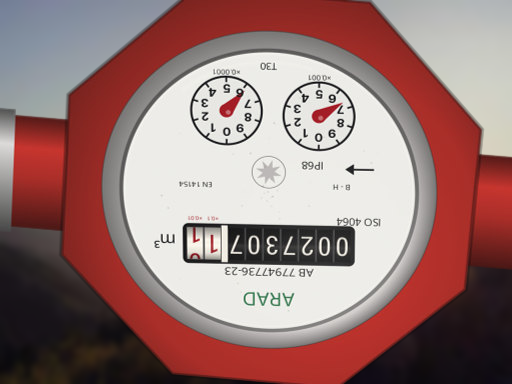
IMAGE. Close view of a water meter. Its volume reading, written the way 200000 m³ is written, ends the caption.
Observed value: 27307.1066 m³
